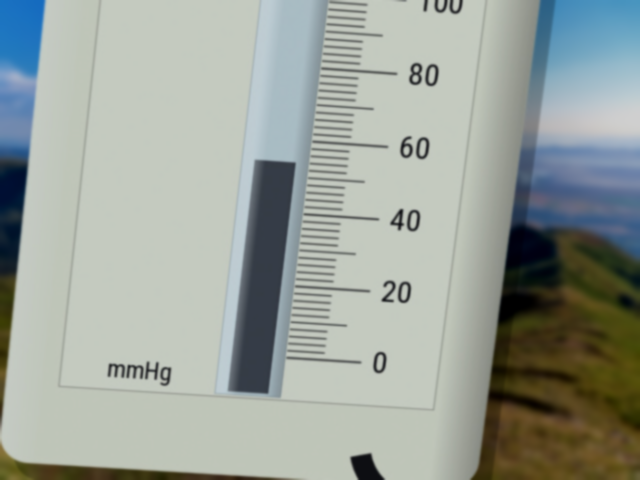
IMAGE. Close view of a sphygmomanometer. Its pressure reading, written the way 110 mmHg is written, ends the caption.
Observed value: 54 mmHg
